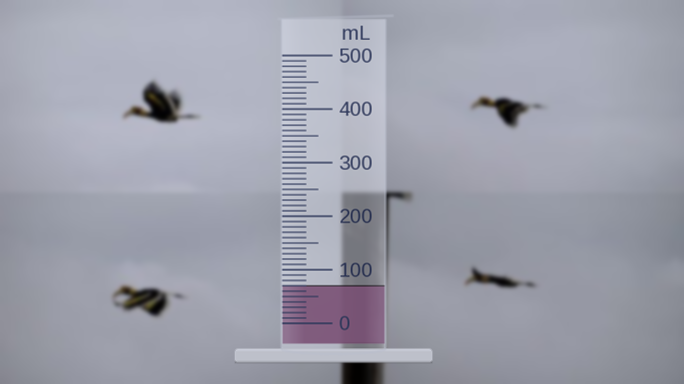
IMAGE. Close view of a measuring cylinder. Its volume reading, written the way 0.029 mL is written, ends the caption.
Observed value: 70 mL
